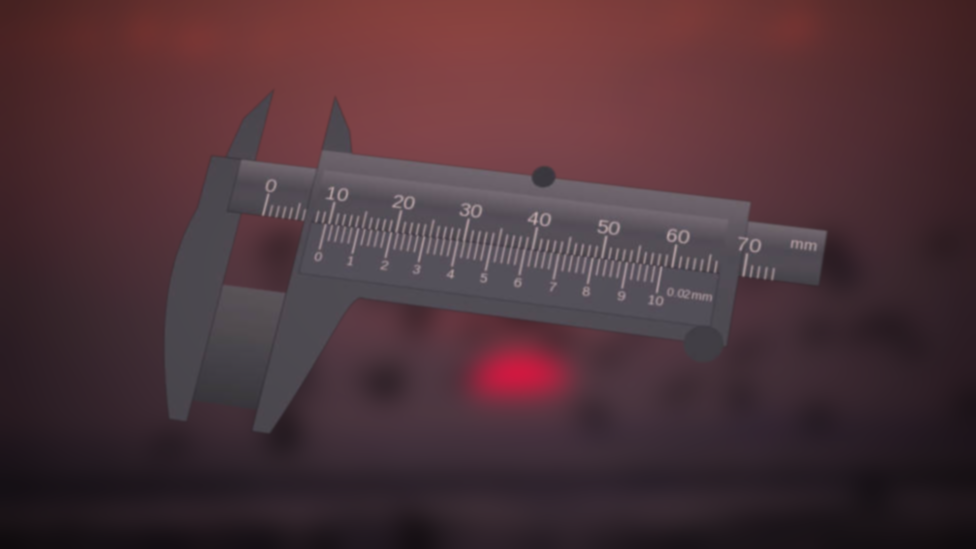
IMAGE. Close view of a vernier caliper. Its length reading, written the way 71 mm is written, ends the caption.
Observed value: 9.5 mm
